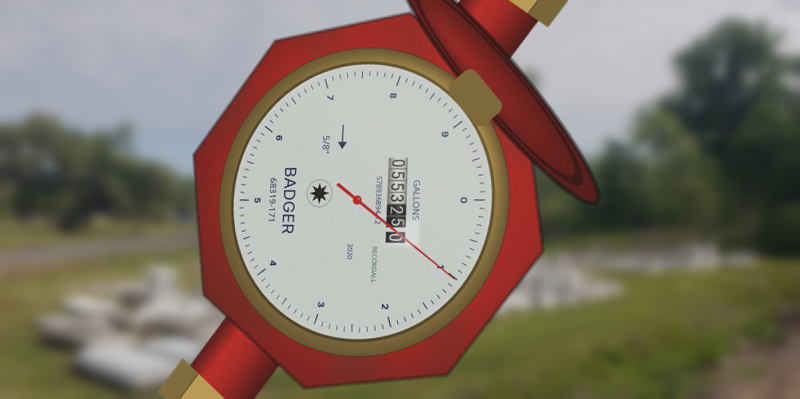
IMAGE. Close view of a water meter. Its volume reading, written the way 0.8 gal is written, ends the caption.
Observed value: 553251.0 gal
